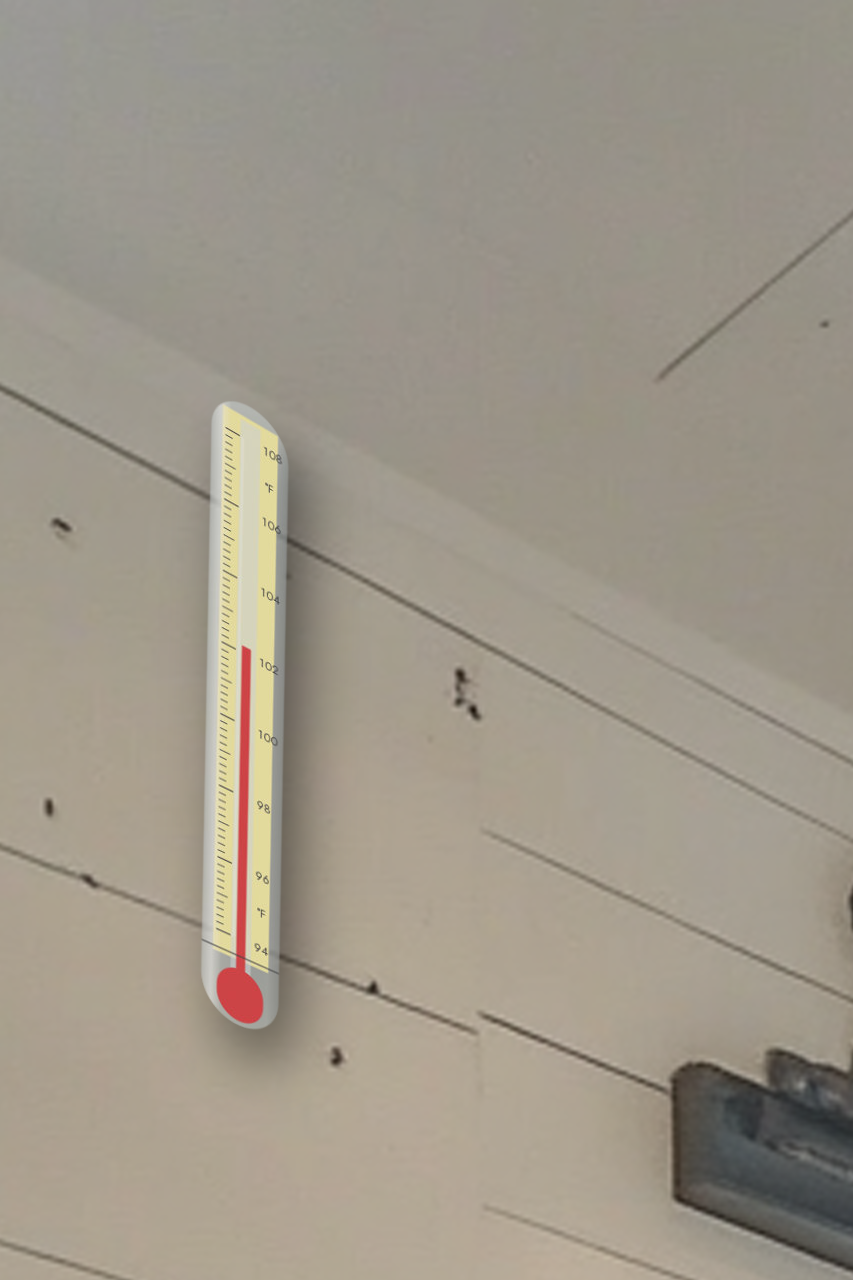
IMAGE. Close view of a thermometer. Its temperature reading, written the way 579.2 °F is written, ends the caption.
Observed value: 102.2 °F
